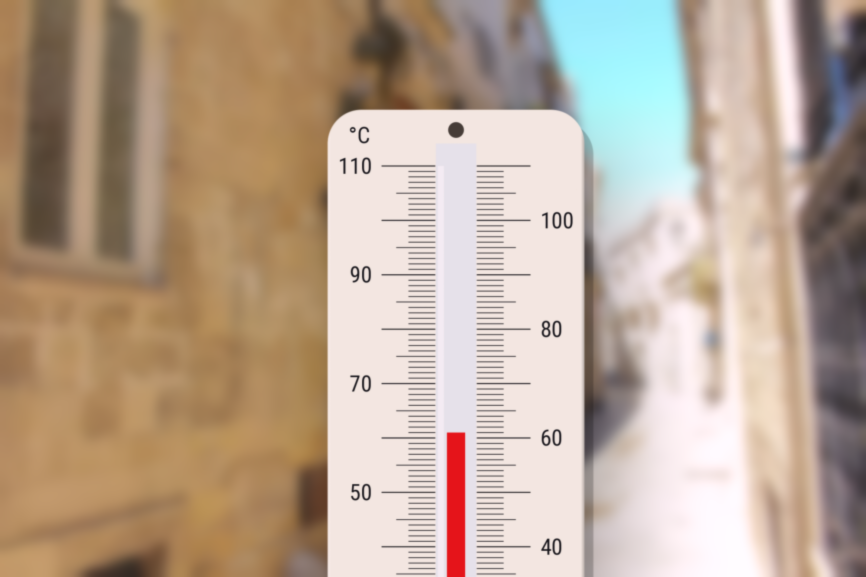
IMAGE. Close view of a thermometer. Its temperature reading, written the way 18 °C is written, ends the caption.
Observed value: 61 °C
